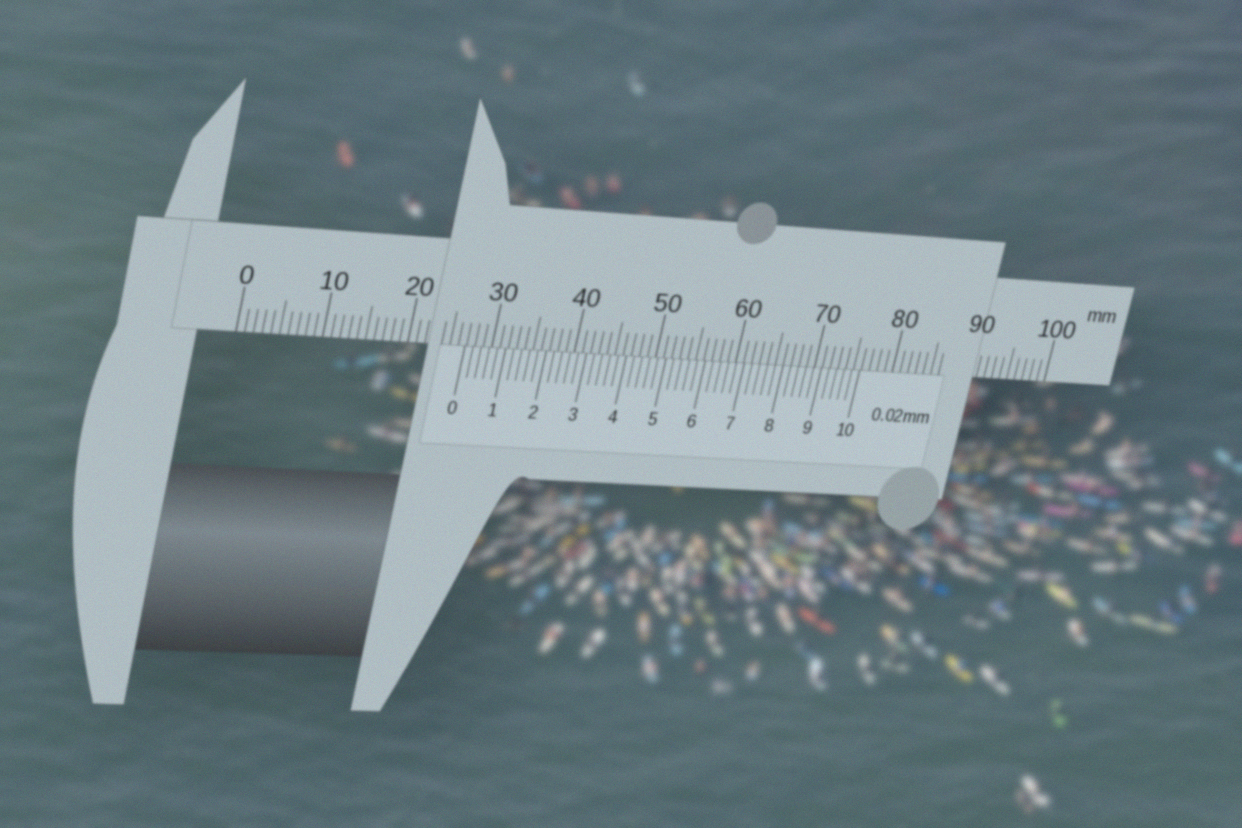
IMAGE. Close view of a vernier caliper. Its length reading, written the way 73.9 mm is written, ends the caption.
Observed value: 26.8 mm
